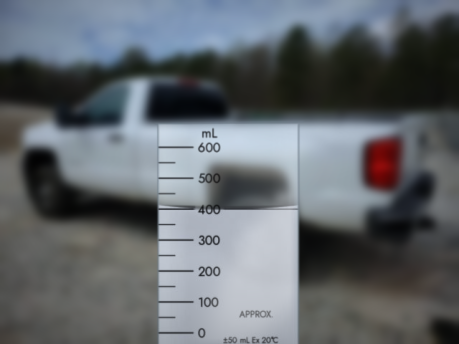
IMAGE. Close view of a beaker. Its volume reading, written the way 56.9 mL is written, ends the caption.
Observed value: 400 mL
